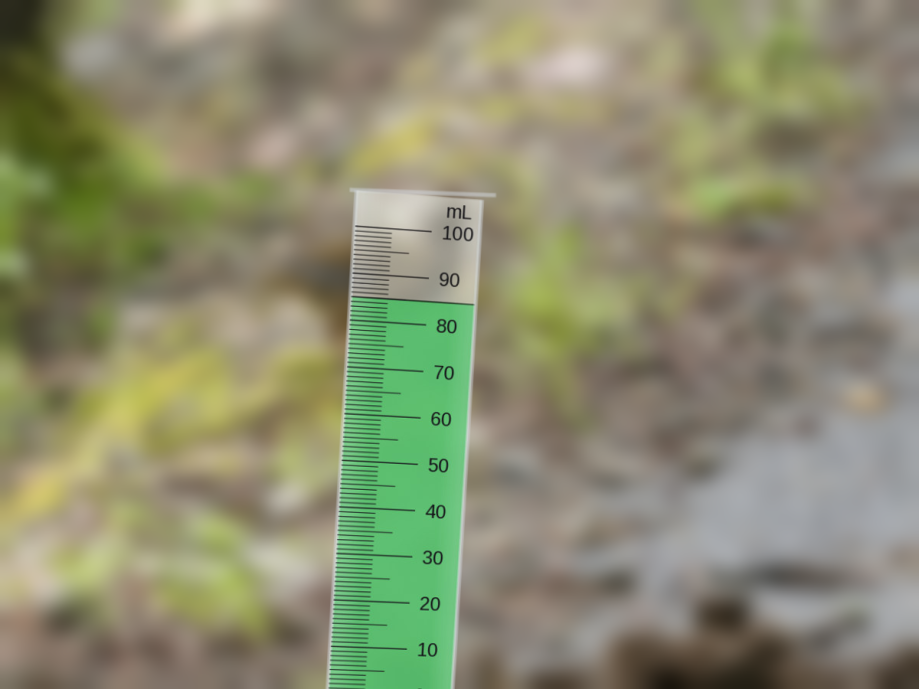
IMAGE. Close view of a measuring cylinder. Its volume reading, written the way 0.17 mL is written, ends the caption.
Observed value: 85 mL
